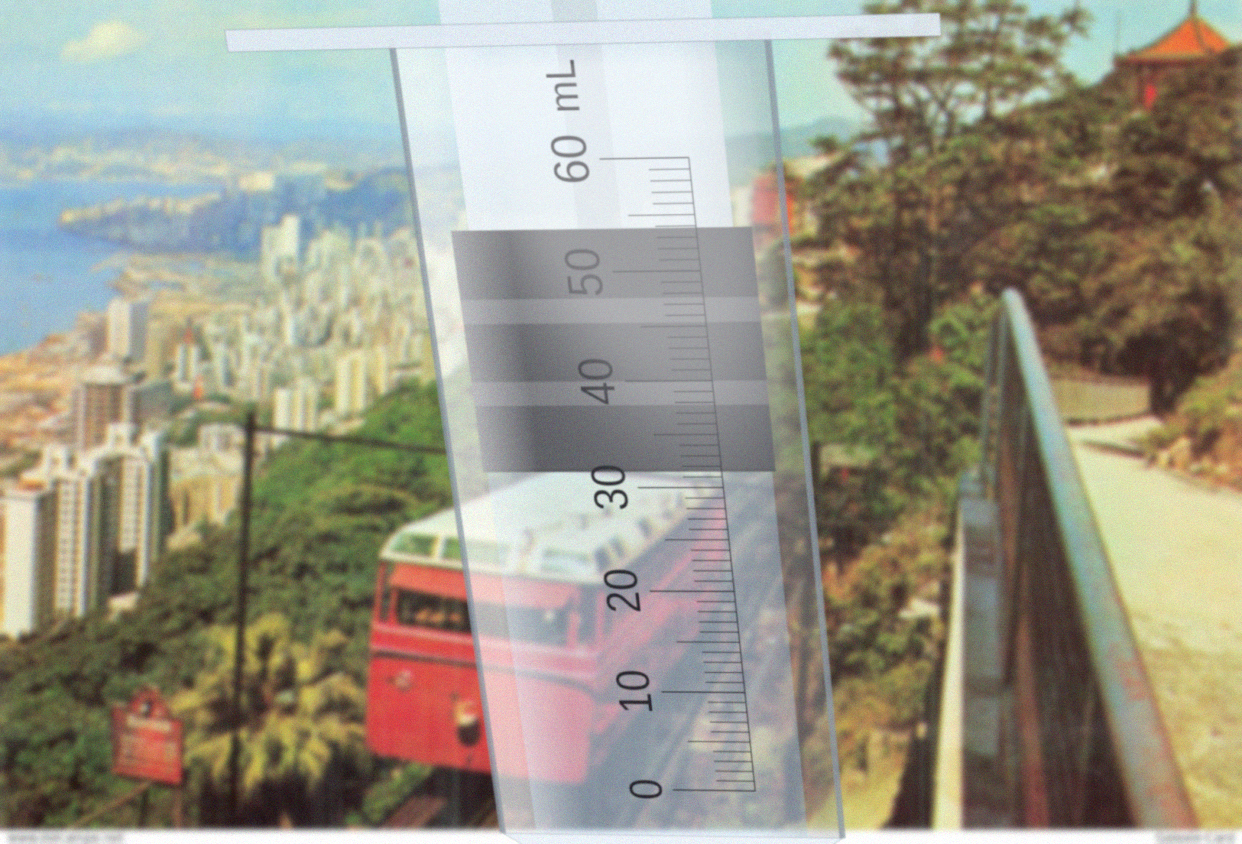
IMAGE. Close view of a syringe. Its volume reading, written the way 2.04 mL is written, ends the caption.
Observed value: 31.5 mL
